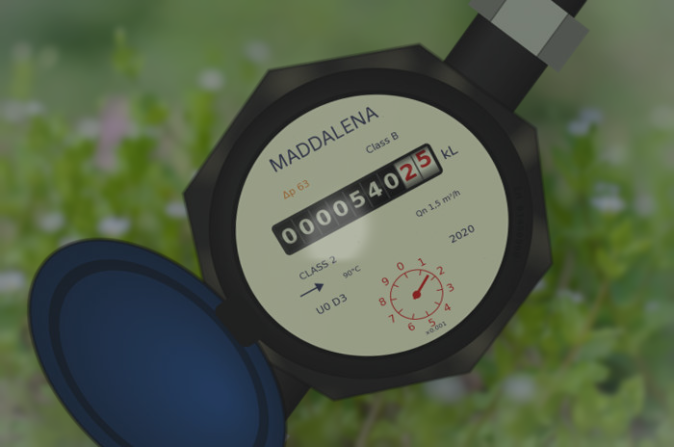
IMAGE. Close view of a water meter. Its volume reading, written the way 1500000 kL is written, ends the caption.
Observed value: 540.251 kL
